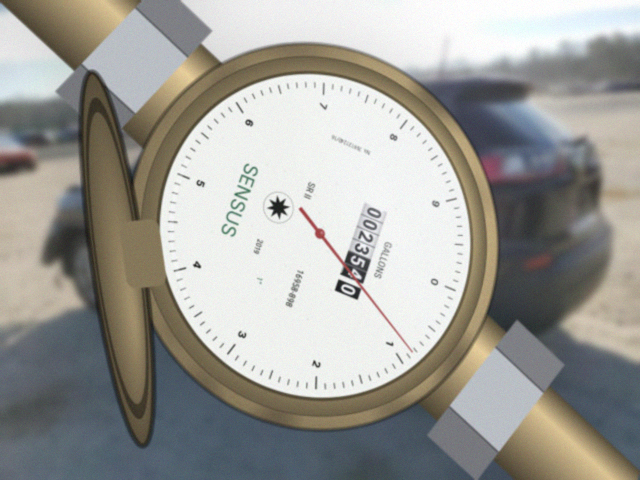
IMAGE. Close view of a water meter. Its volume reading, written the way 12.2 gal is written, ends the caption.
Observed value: 23540.8 gal
